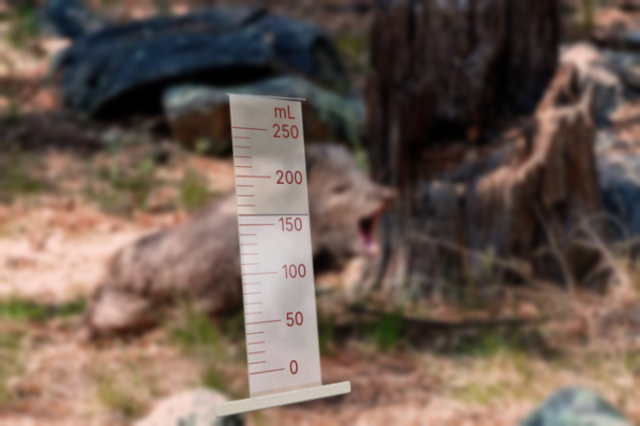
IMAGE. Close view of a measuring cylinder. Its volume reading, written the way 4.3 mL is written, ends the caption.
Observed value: 160 mL
